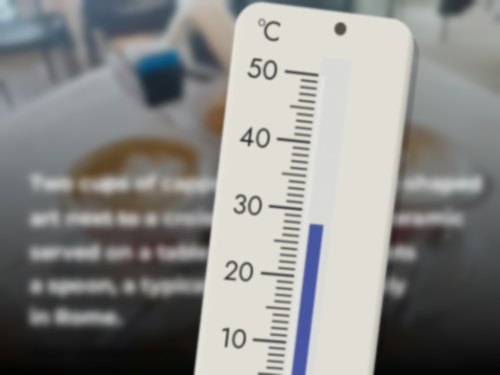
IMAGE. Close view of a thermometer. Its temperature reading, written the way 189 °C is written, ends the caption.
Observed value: 28 °C
